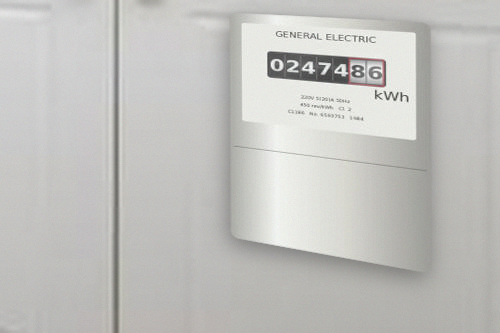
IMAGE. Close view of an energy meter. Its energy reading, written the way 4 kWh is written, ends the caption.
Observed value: 2474.86 kWh
